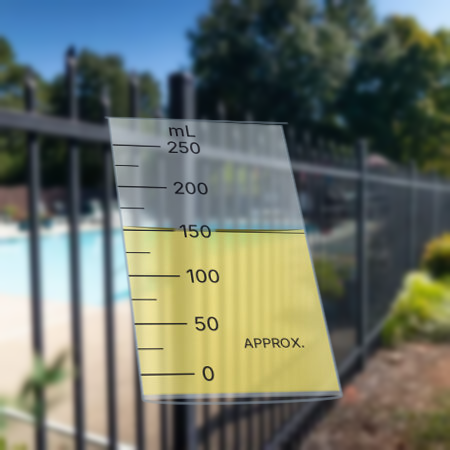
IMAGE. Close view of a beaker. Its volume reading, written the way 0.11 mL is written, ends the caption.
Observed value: 150 mL
